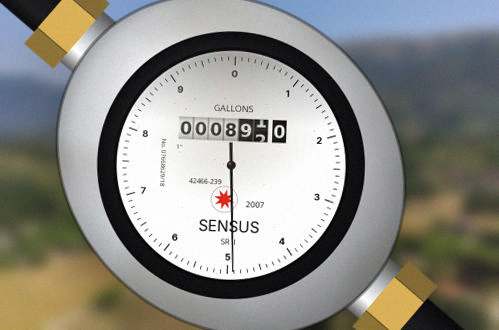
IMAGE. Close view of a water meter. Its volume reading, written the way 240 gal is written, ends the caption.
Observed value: 8914.9 gal
